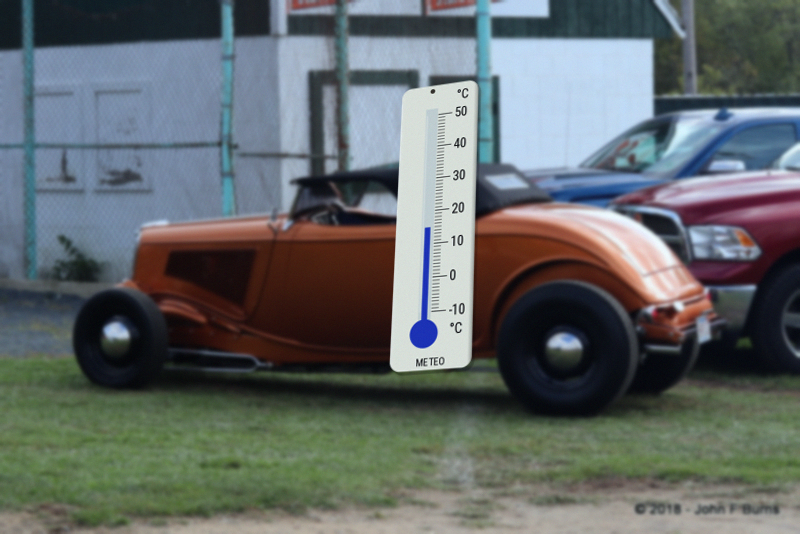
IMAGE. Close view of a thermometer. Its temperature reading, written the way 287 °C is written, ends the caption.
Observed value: 15 °C
